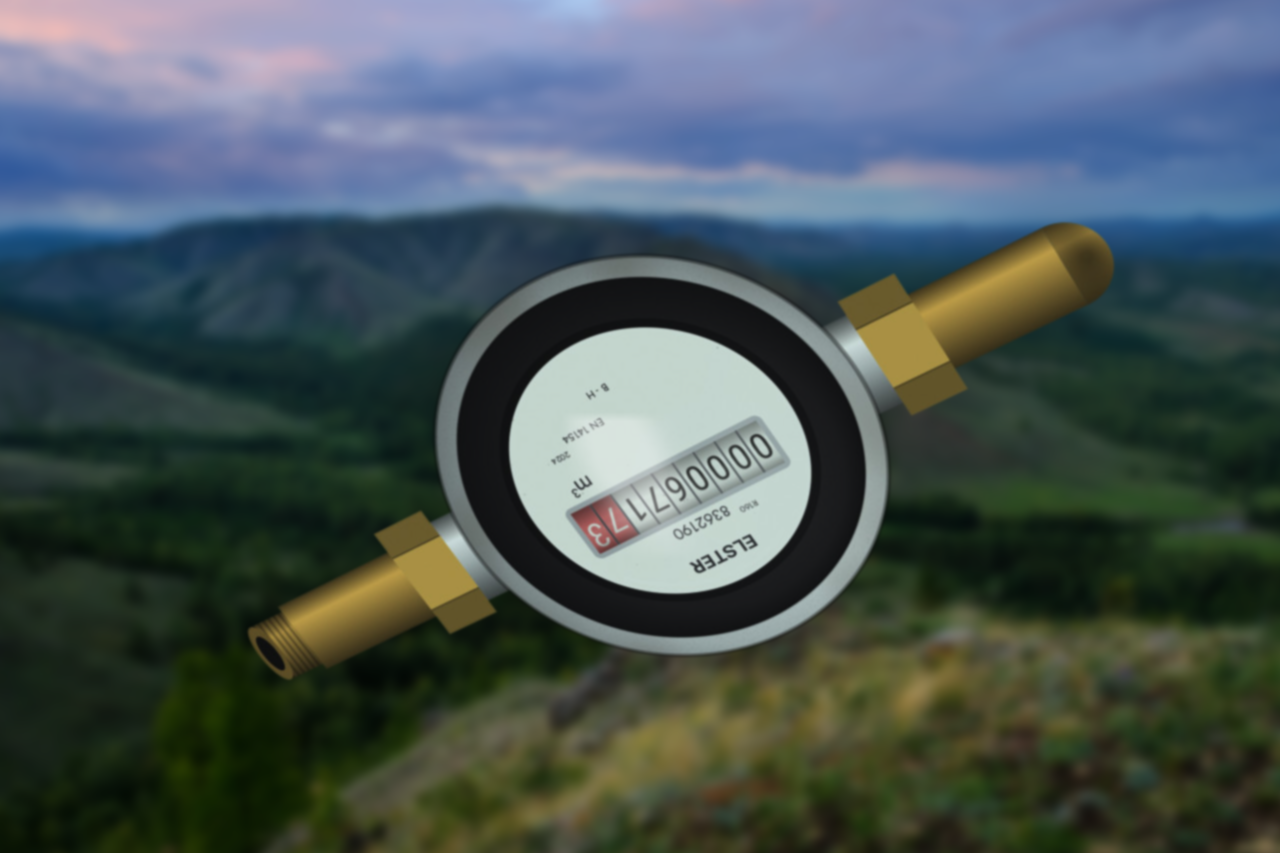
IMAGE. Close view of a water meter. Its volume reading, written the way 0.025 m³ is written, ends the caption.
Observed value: 671.73 m³
